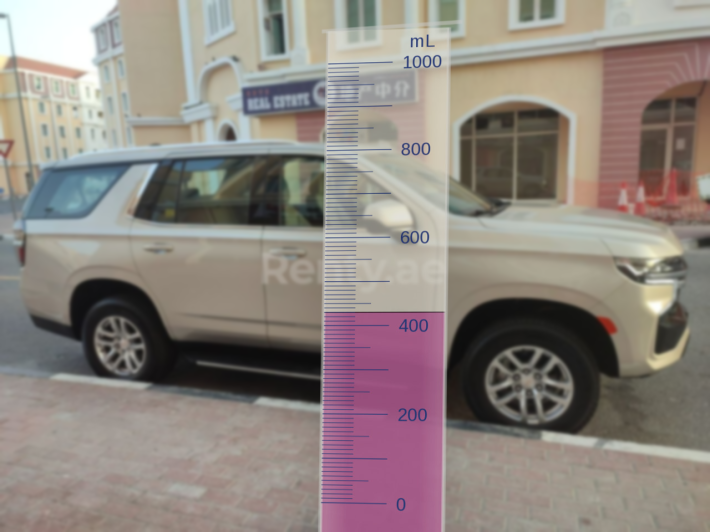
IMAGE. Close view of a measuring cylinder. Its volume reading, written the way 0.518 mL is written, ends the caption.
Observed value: 430 mL
